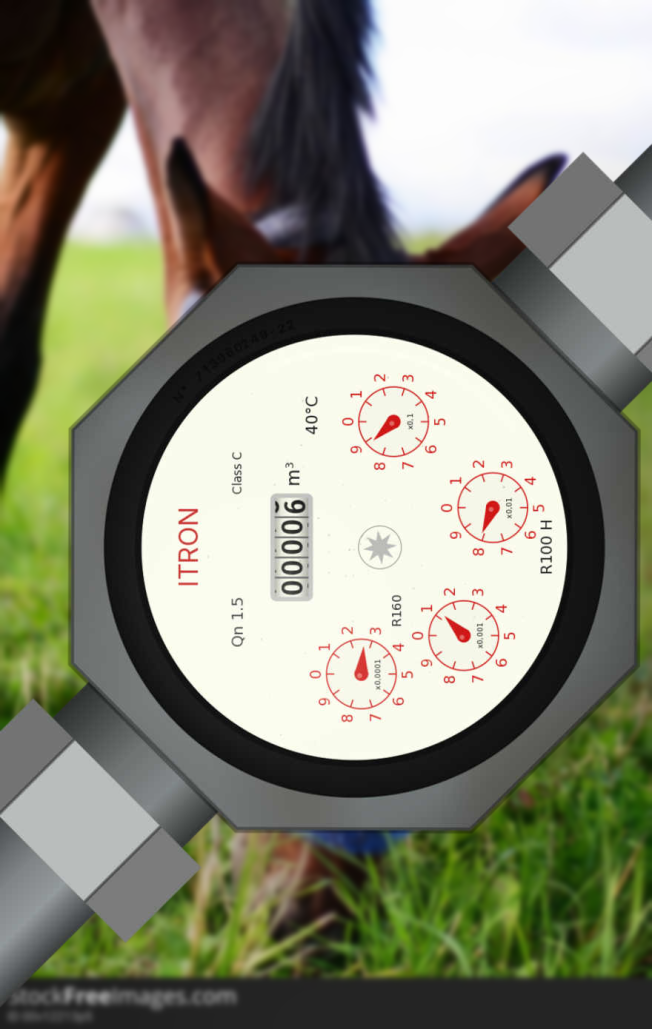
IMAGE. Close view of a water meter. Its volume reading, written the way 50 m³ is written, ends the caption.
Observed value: 5.8812 m³
